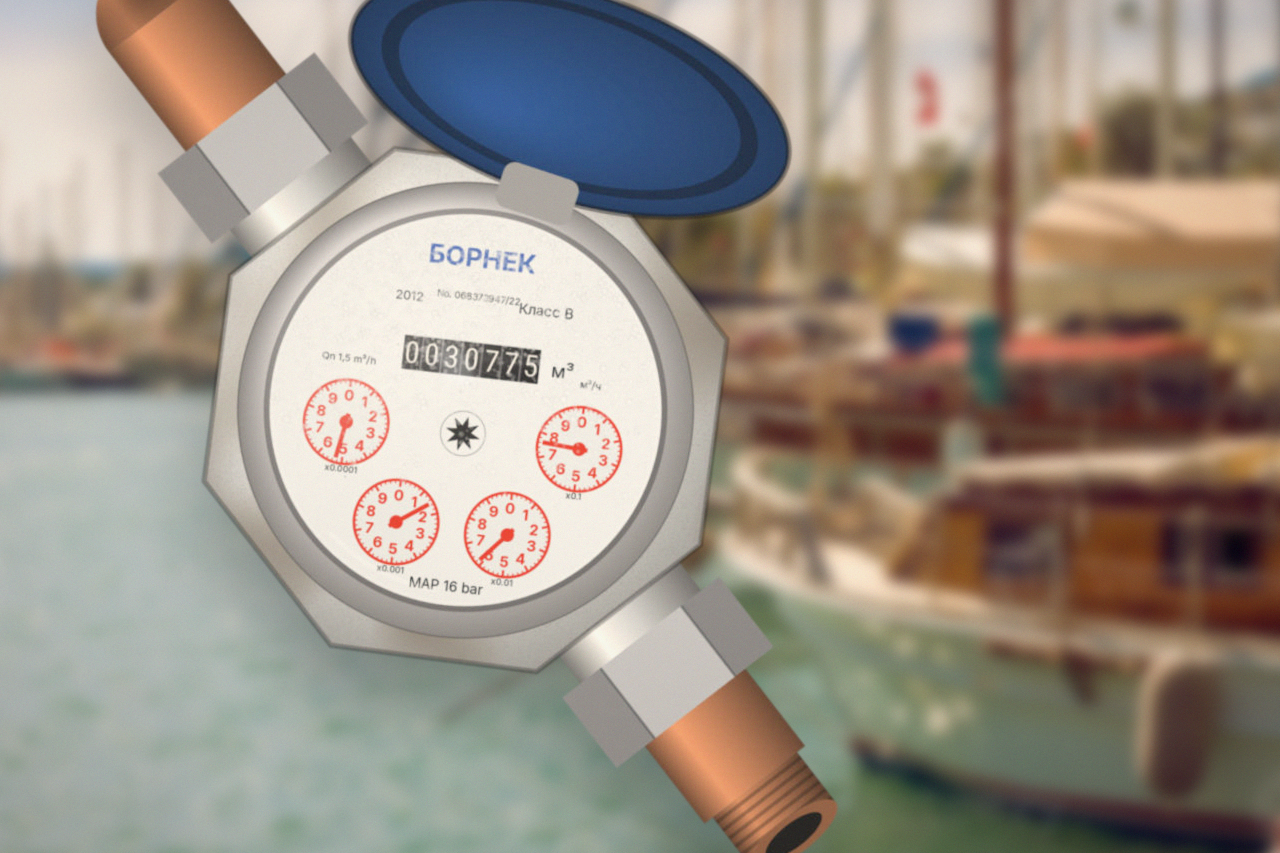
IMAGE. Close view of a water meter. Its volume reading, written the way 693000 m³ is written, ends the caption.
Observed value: 30775.7615 m³
